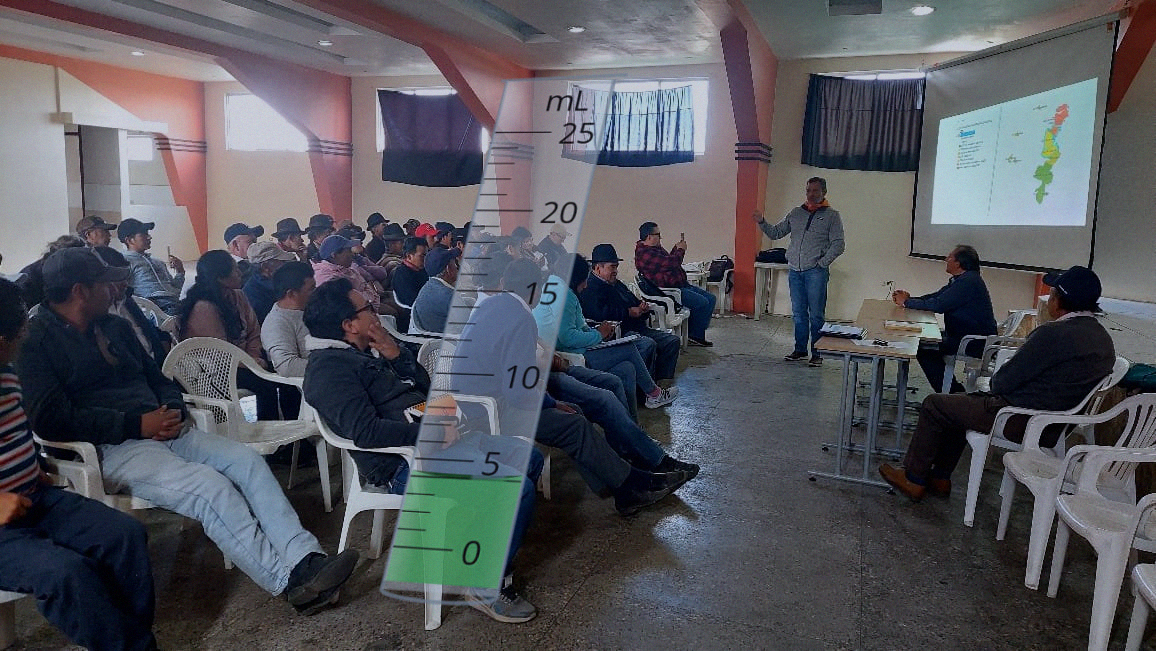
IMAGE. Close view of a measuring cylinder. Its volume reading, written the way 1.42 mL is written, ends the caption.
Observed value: 4 mL
